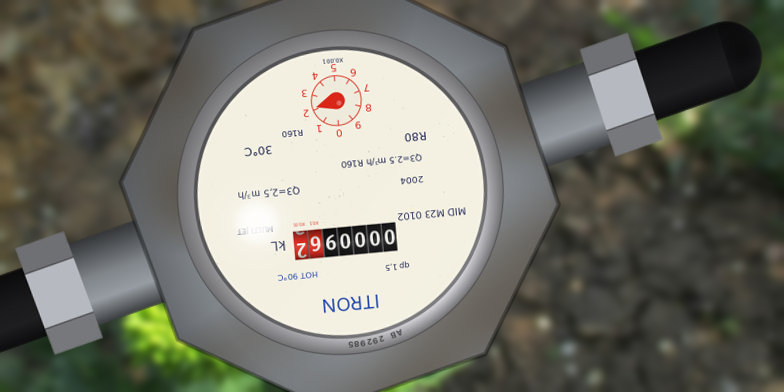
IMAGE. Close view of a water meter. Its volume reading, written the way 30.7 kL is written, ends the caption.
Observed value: 9.622 kL
